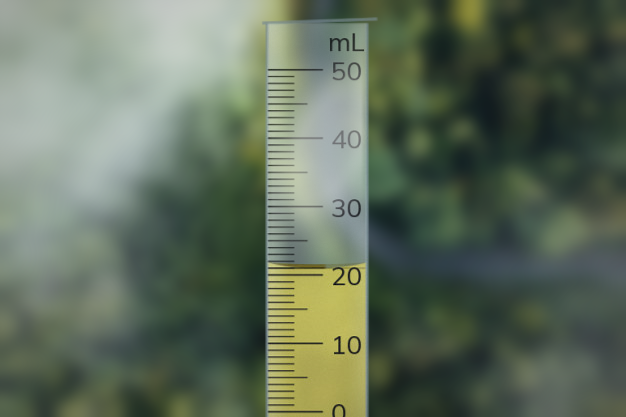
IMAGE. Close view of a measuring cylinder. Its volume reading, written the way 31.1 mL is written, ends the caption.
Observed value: 21 mL
